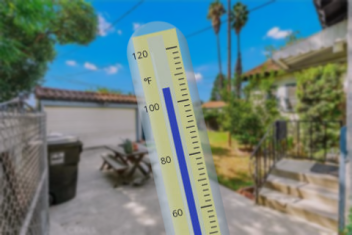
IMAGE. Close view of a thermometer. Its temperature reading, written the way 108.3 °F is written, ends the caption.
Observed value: 106 °F
